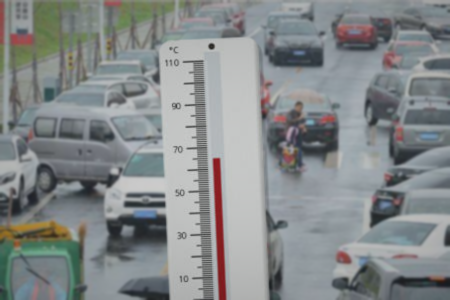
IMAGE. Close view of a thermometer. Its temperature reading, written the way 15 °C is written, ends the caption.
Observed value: 65 °C
